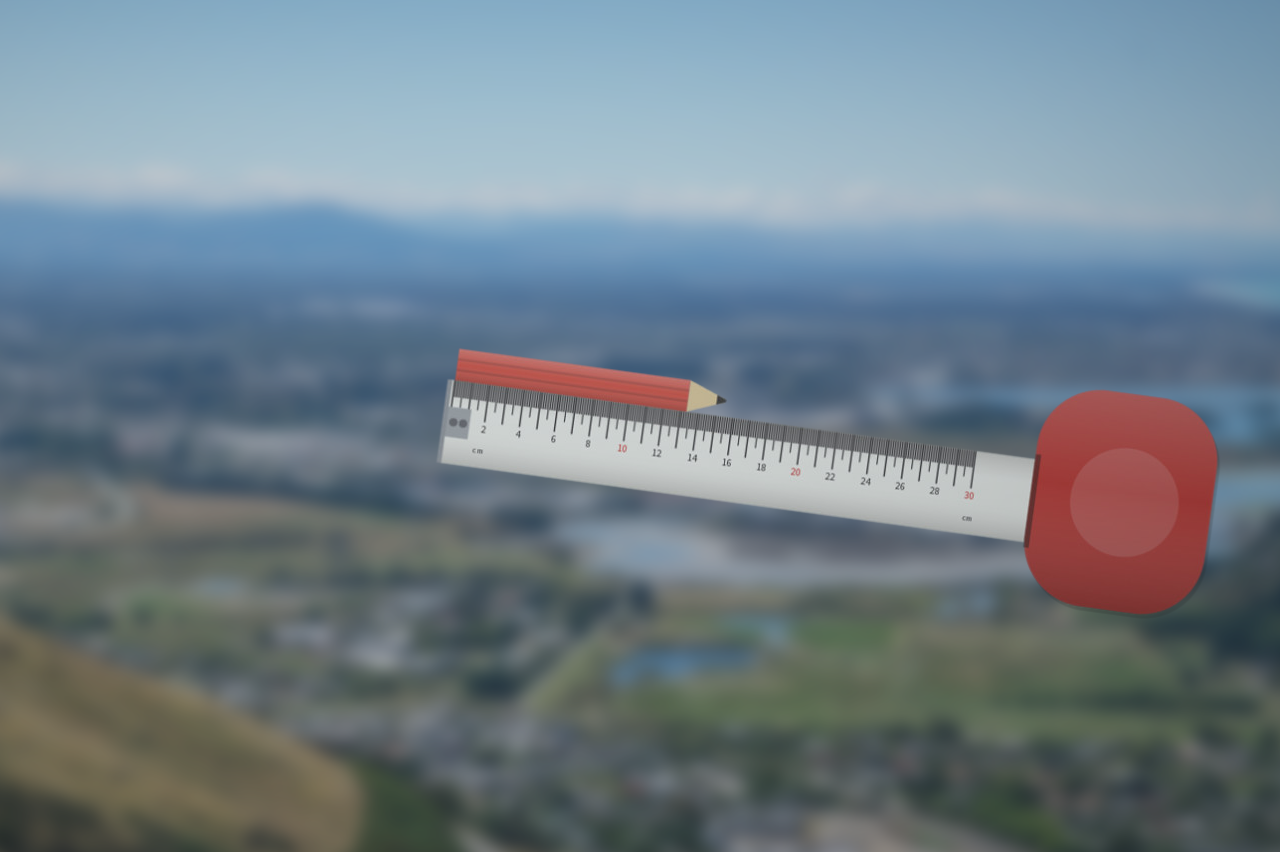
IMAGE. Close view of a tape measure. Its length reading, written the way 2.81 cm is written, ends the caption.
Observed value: 15.5 cm
